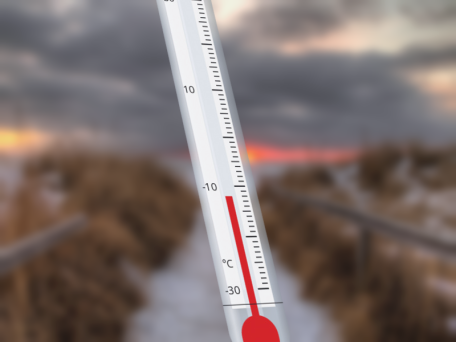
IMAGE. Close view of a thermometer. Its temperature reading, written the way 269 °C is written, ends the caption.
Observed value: -12 °C
